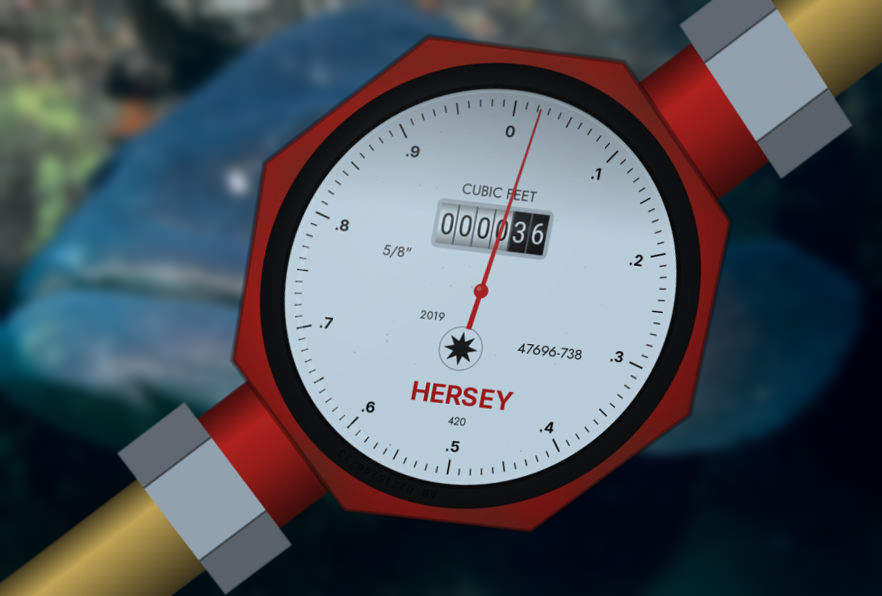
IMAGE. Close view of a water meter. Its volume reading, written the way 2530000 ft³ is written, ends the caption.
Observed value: 36.02 ft³
